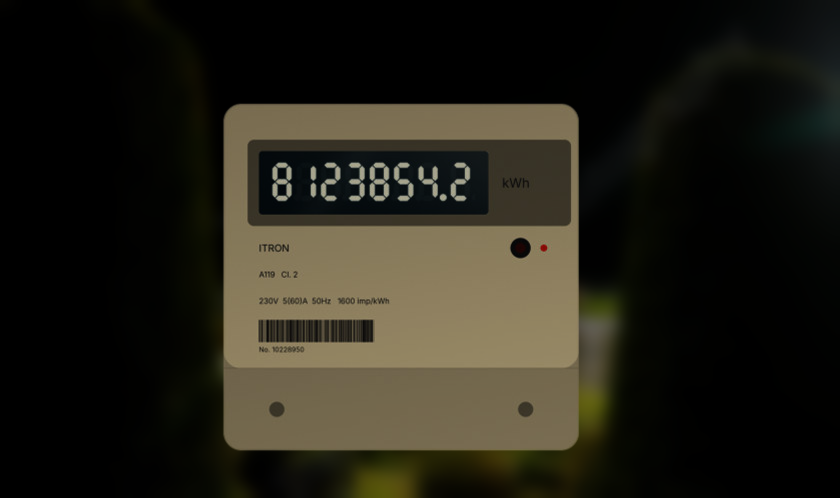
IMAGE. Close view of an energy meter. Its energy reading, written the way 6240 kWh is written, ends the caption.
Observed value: 8123854.2 kWh
